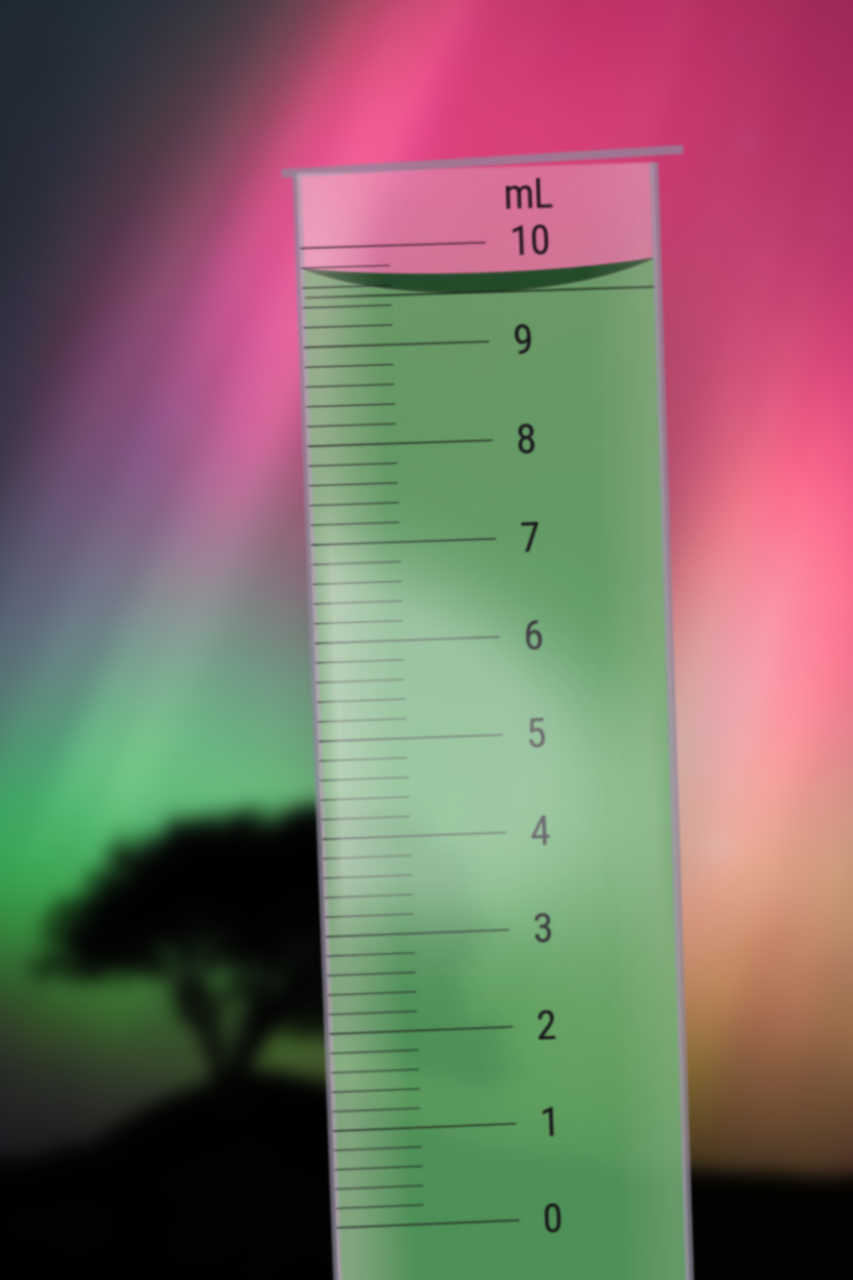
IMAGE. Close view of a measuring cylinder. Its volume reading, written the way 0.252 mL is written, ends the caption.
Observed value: 9.5 mL
